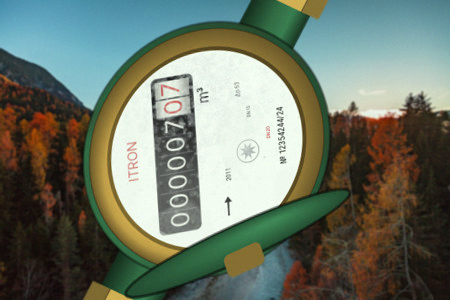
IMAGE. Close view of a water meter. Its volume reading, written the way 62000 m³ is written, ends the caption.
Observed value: 7.07 m³
